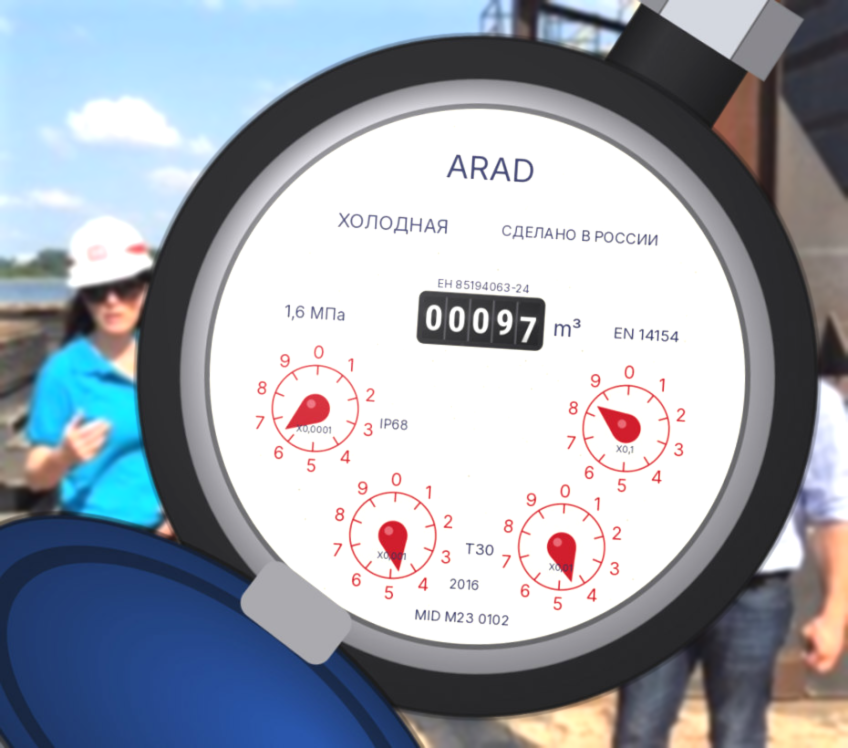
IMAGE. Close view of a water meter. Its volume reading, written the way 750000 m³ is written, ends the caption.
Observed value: 96.8446 m³
